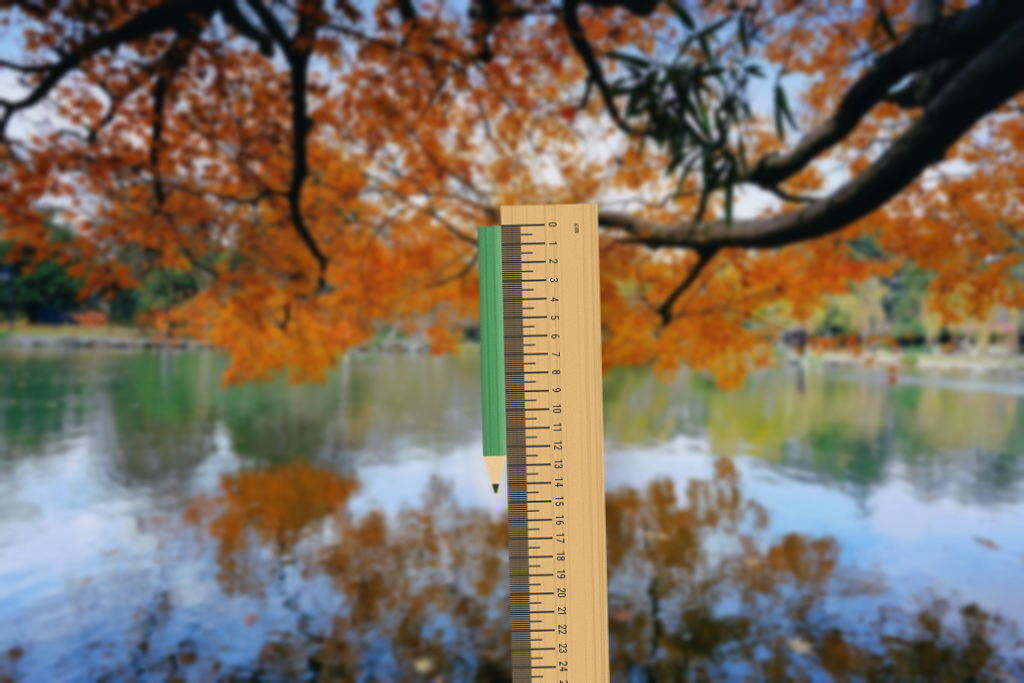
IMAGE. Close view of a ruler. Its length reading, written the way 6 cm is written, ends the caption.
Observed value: 14.5 cm
